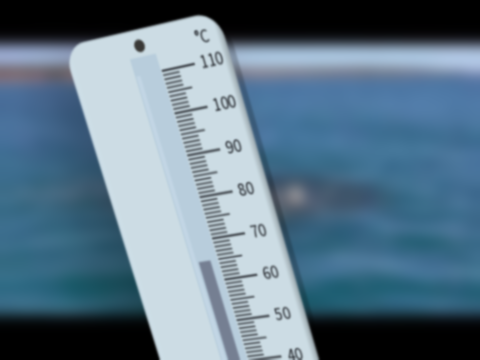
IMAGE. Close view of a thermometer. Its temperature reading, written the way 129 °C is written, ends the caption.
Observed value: 65 °C
